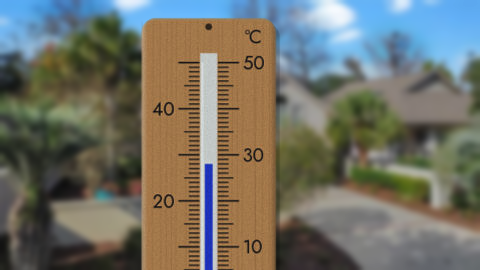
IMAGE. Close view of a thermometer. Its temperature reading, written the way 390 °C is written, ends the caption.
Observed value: 28 °C
